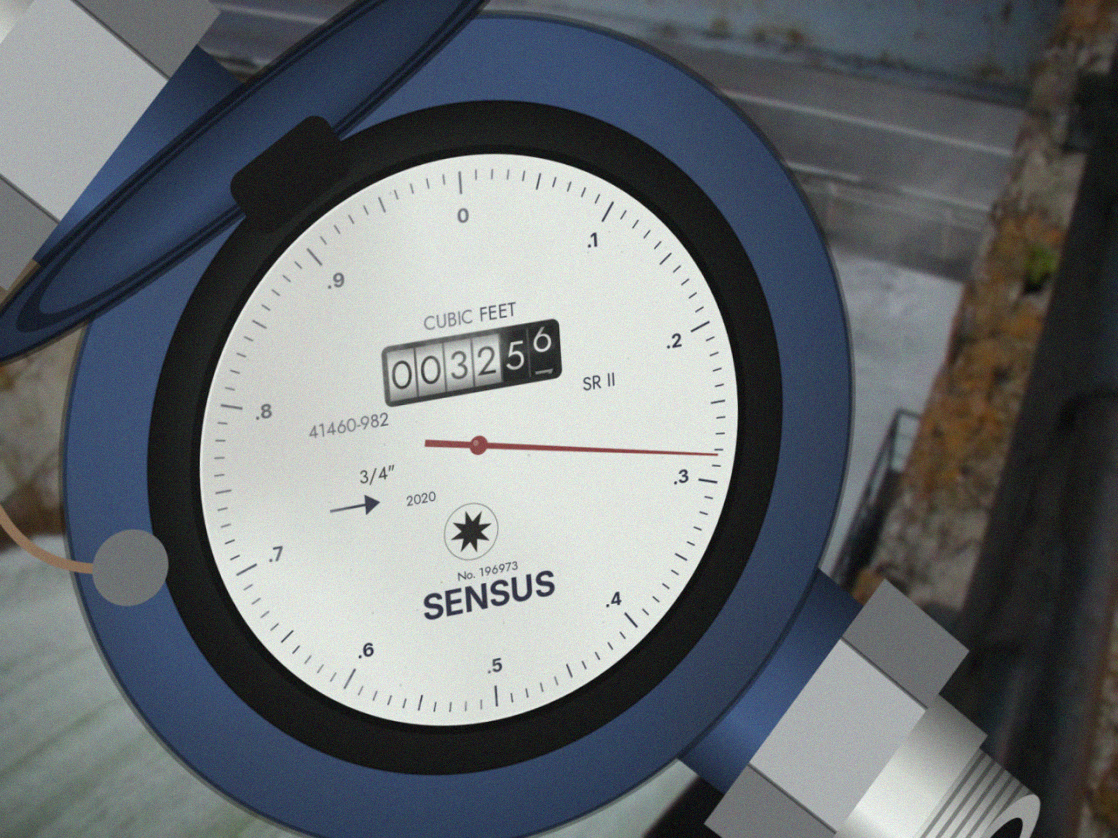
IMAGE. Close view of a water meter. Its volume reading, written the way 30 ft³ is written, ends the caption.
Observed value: 3256.28 ft³
